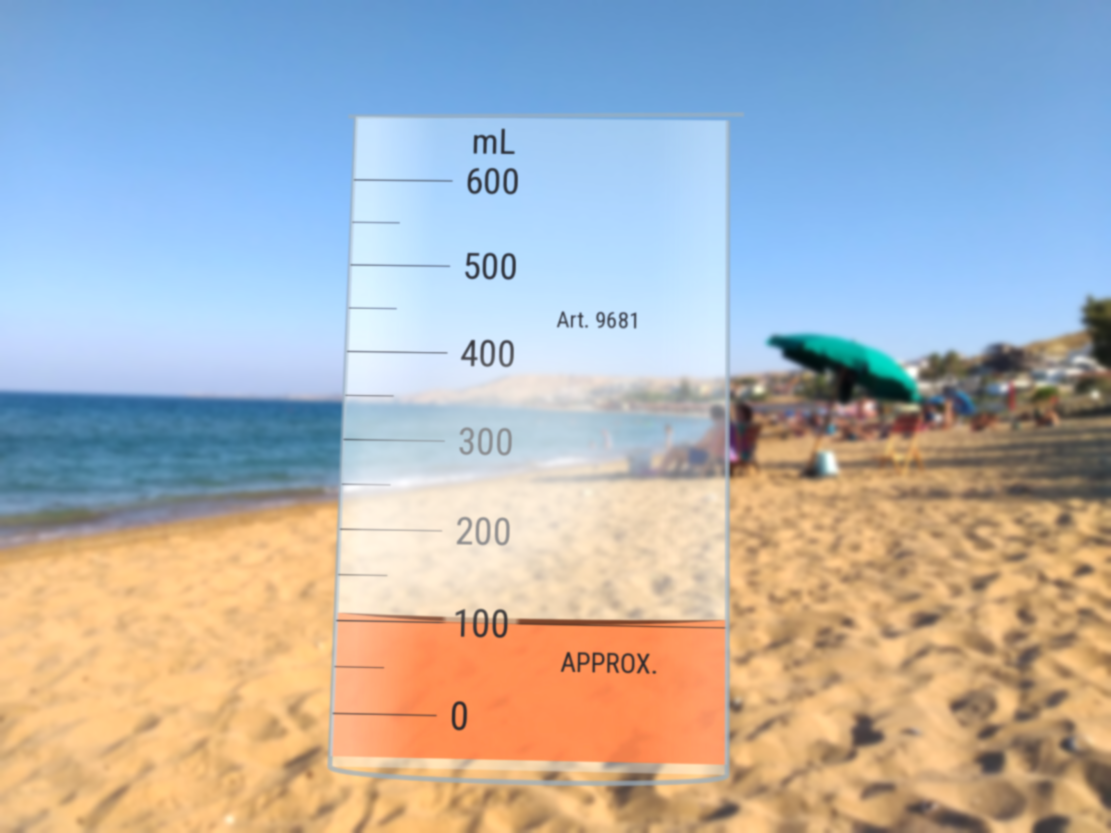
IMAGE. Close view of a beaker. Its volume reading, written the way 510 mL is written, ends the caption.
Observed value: 100 mL
